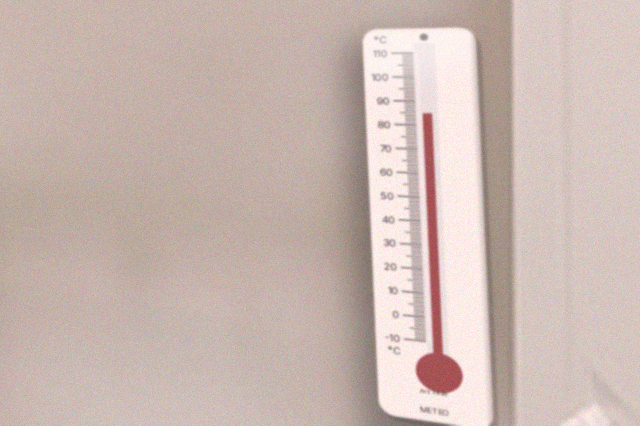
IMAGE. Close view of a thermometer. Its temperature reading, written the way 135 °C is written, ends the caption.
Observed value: 85 °C
